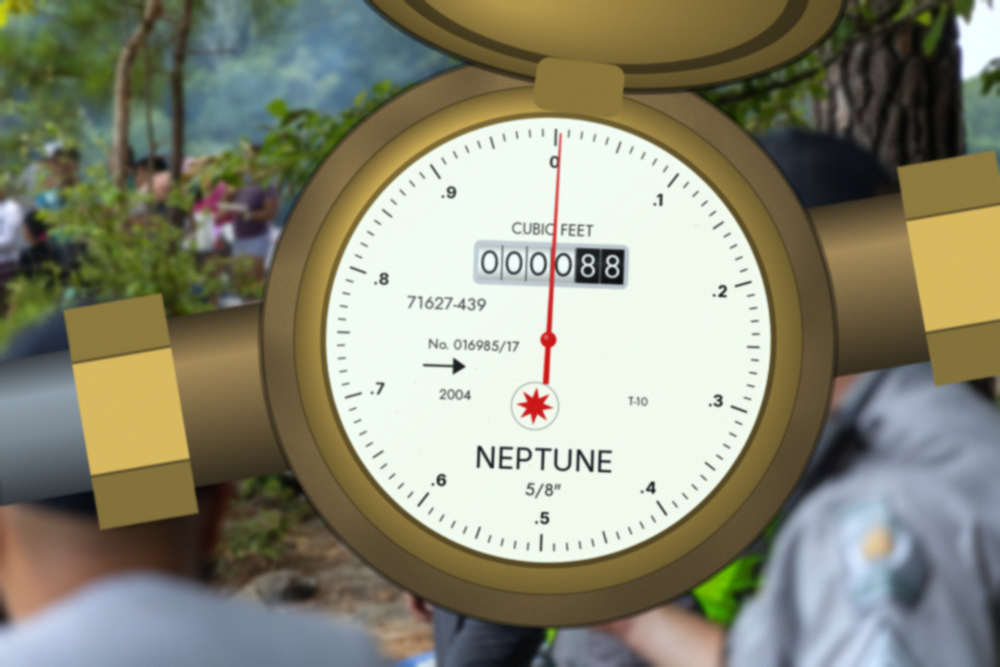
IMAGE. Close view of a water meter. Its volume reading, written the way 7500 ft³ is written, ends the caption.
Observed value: 88.00 ft³
